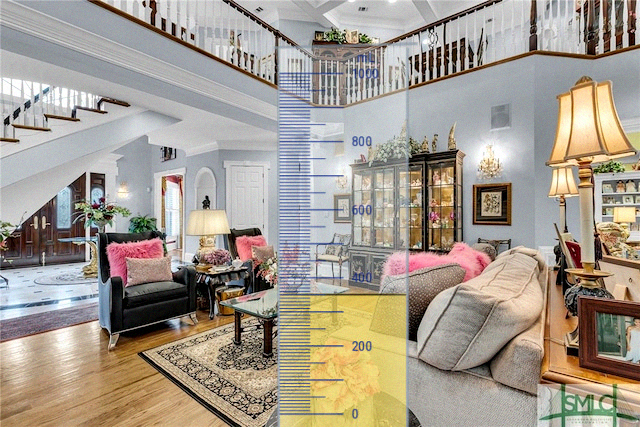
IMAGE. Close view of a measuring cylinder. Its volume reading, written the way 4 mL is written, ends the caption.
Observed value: 350 mL
